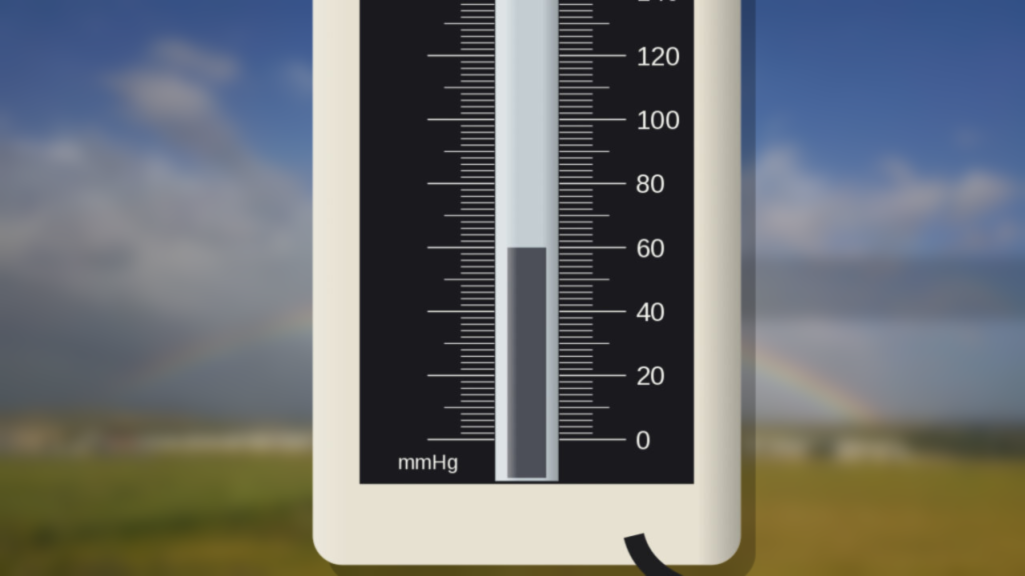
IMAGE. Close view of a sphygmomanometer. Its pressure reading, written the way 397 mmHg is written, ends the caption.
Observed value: 60 mmHg
